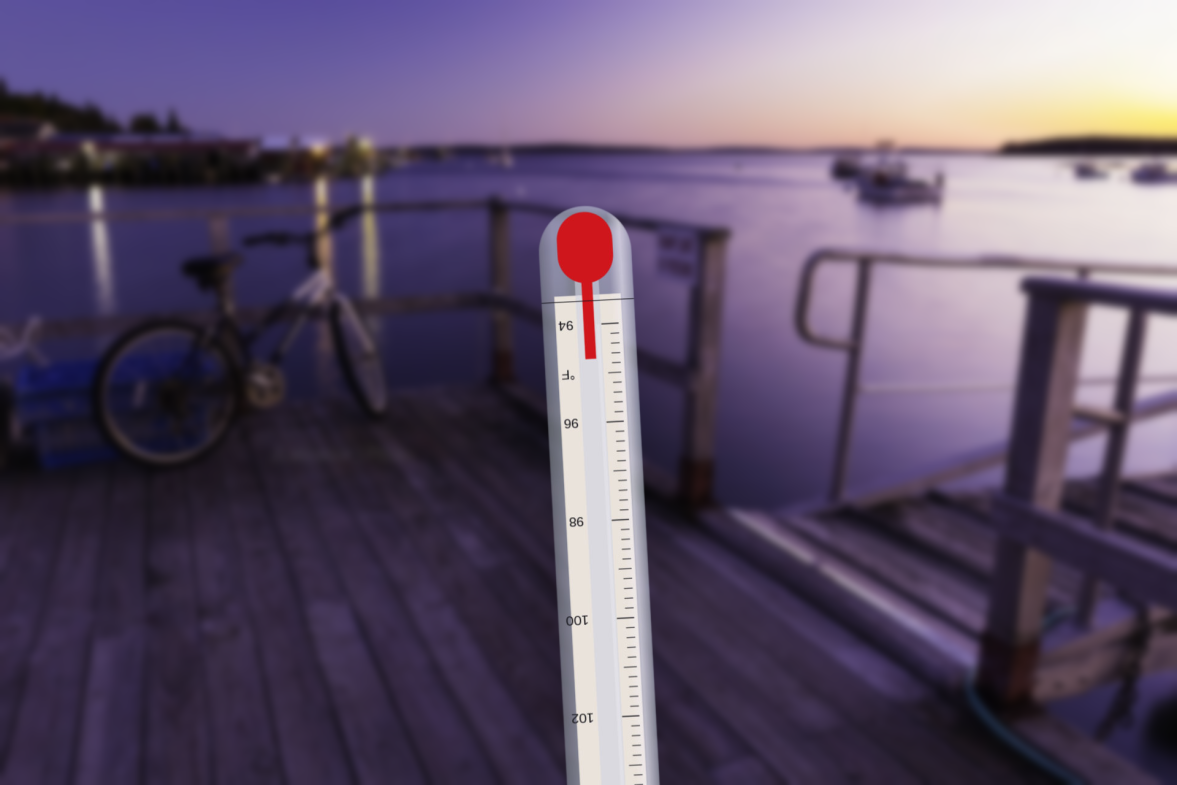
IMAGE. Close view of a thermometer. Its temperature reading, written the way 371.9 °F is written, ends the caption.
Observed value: 94.7 °F
